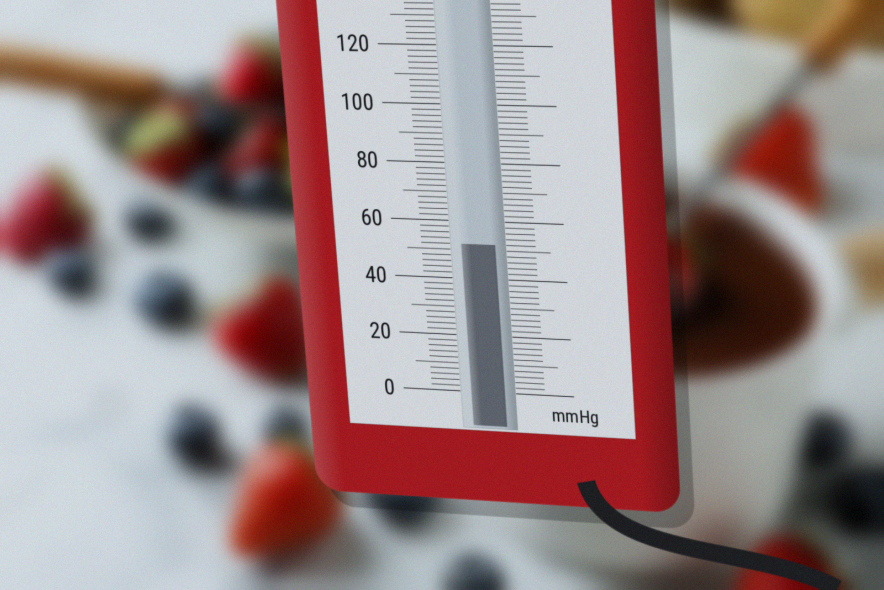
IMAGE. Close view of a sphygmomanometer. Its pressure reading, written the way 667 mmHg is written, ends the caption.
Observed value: 52 mmHg
